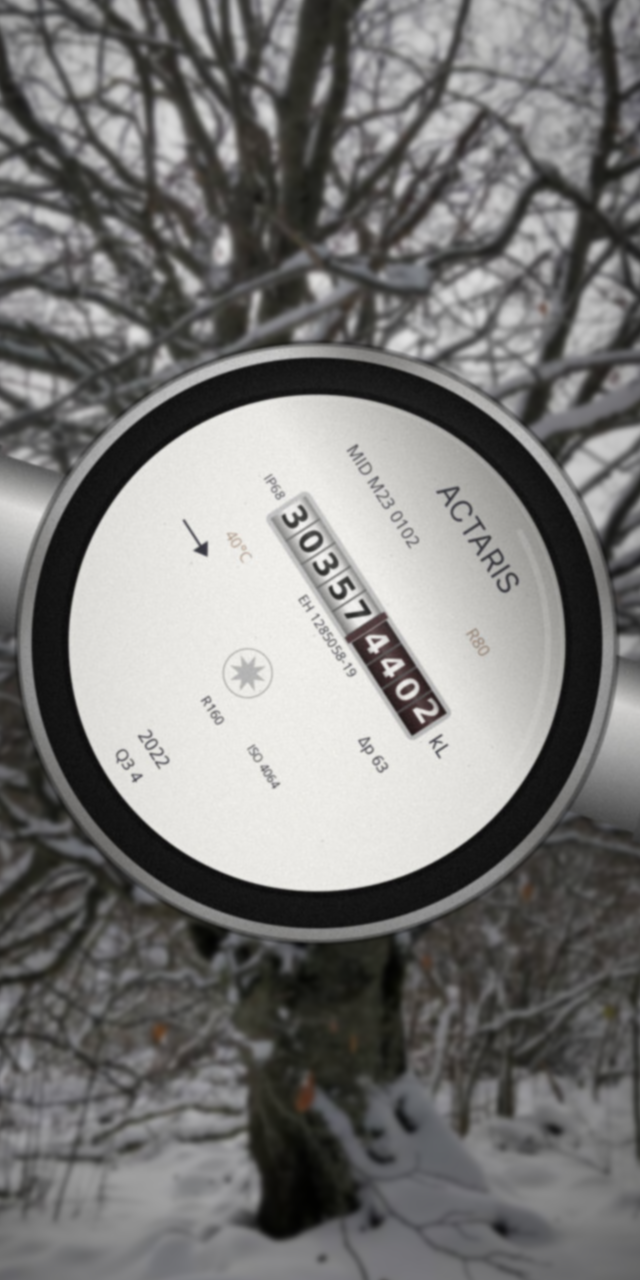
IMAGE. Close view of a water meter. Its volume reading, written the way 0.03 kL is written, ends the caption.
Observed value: 30357.4402 kL
